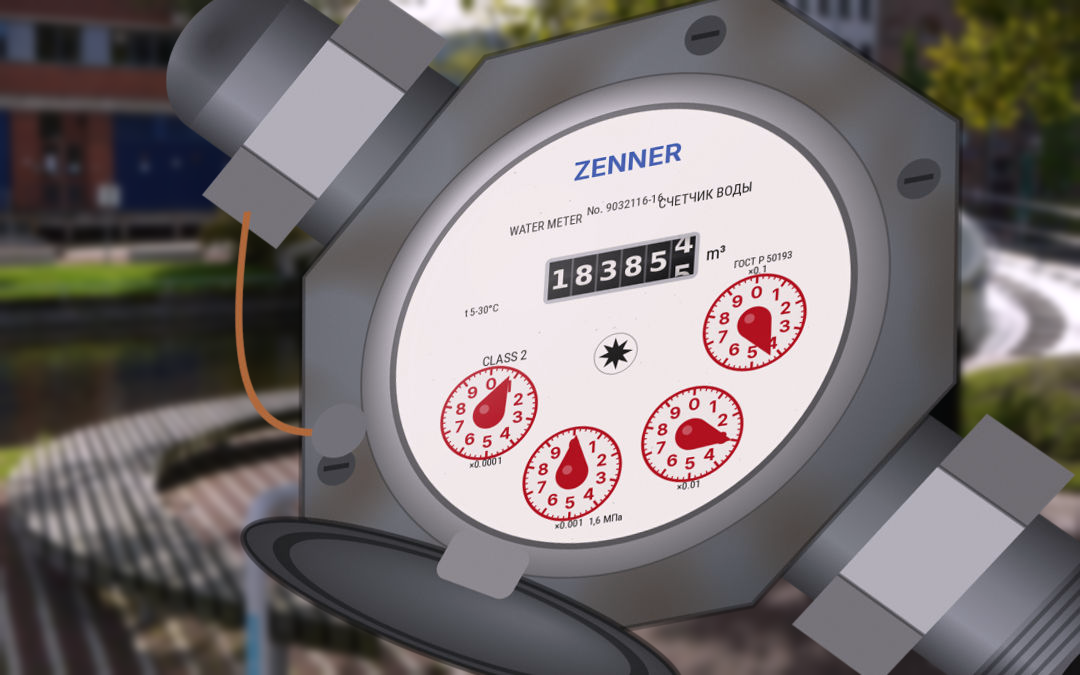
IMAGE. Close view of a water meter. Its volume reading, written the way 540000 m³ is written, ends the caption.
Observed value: 183854.4300 m³
